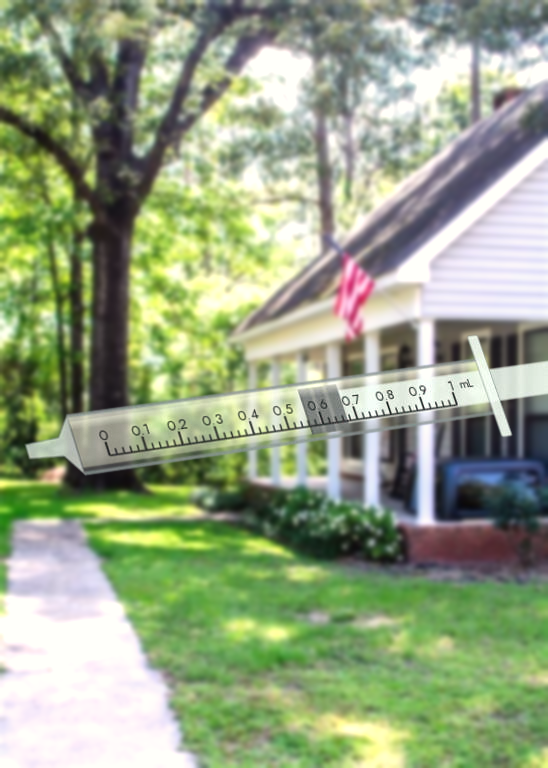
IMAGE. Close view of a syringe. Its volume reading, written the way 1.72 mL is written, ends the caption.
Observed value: 0.56 mL
